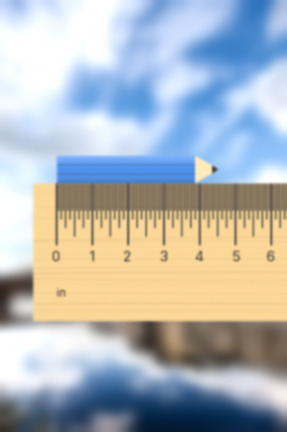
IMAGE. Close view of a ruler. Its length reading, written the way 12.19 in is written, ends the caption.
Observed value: 4.5 in
